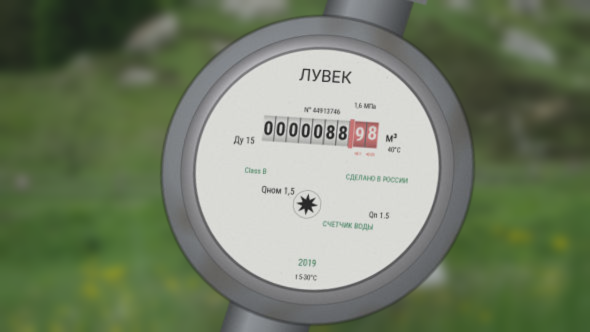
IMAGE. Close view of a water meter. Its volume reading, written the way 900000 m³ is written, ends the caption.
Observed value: 88.98 m³
